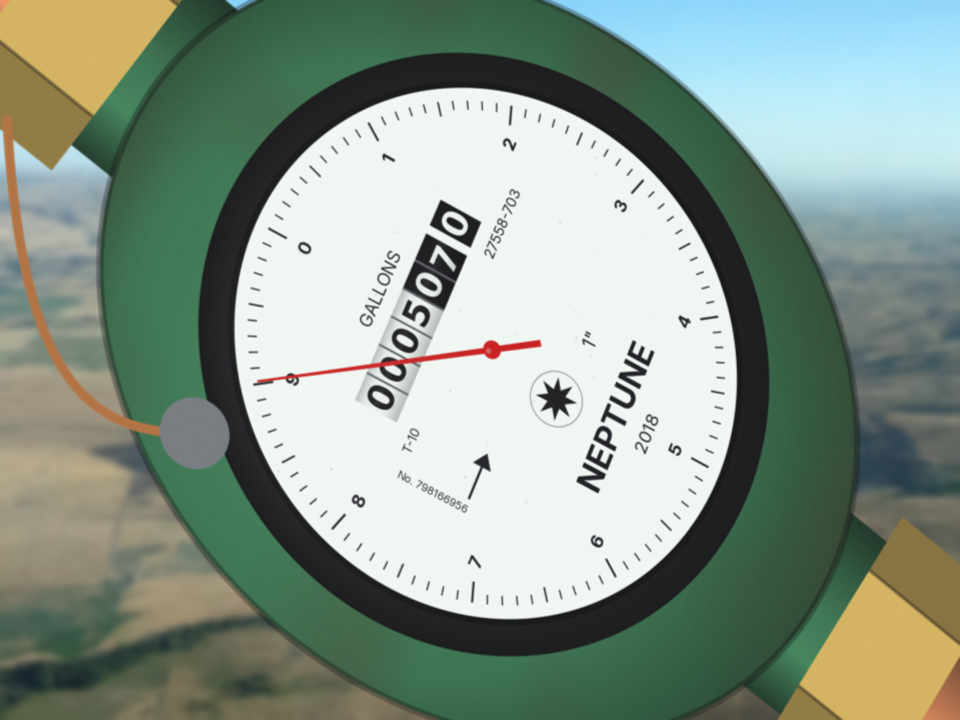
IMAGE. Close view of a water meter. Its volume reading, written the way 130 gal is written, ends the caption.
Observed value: 5069.0 gal
